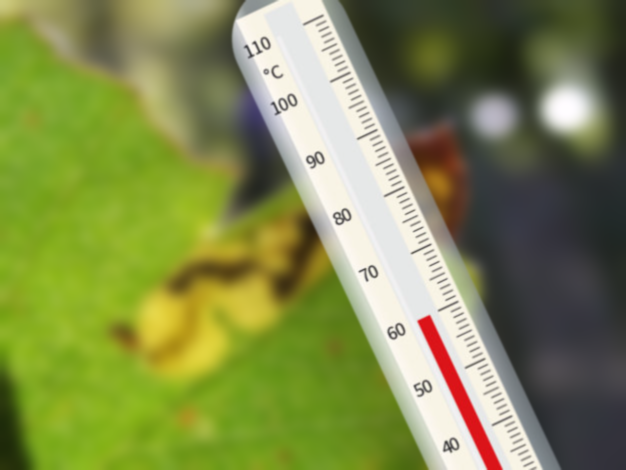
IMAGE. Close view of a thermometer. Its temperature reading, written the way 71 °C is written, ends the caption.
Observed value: 60 °C
